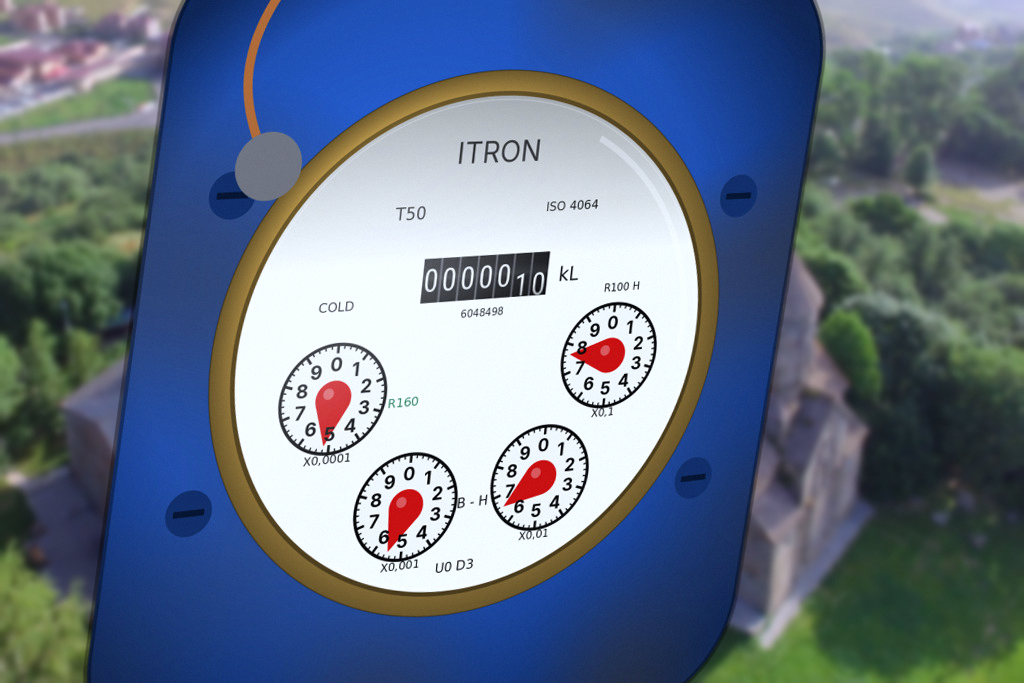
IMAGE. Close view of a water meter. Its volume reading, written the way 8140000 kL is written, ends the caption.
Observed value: 9.7655 kL
